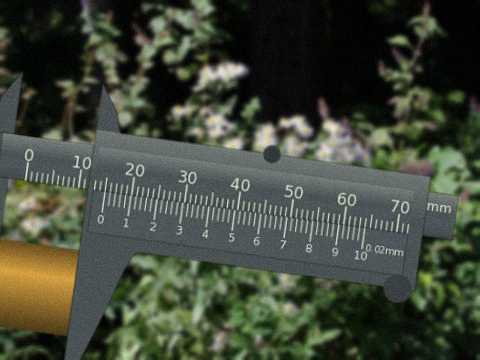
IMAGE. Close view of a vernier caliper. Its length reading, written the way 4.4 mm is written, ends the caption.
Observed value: 15.0 mm
